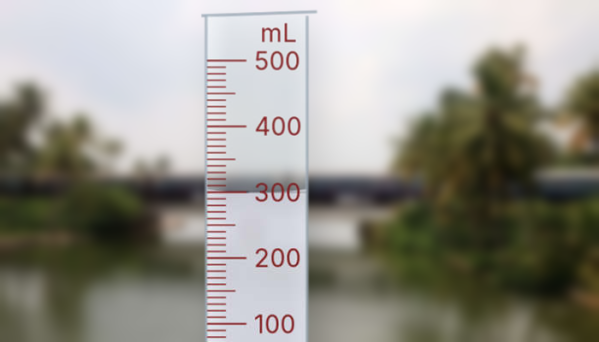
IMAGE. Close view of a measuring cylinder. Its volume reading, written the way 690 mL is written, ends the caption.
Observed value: 300 mL
